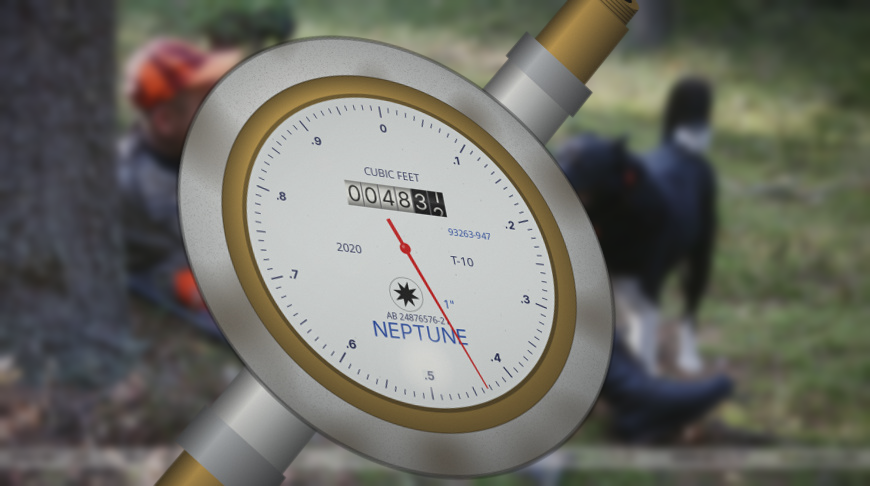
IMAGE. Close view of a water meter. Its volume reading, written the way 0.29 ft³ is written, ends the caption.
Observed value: 4831.43 ft³
